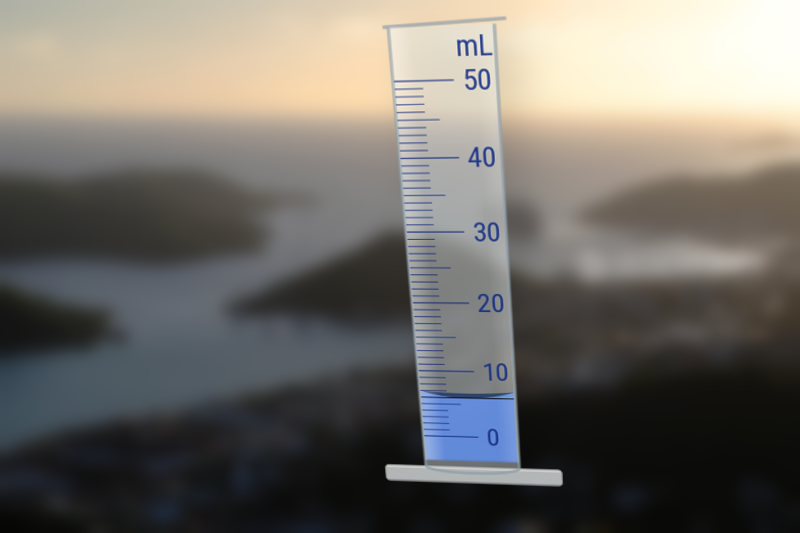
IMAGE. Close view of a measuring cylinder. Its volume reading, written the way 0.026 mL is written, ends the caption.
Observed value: 6 mL
